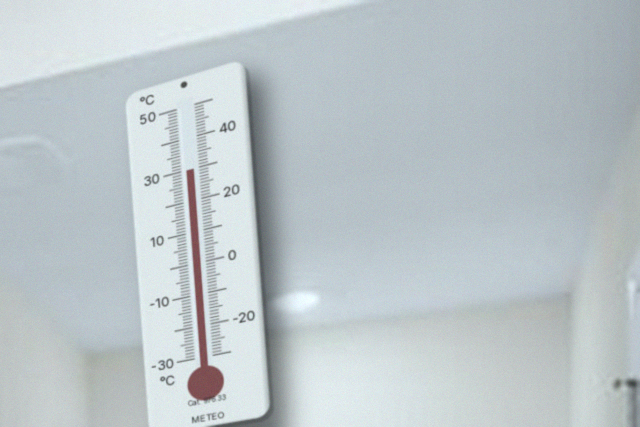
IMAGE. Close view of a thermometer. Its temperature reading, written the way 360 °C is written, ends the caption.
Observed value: 30 °C
